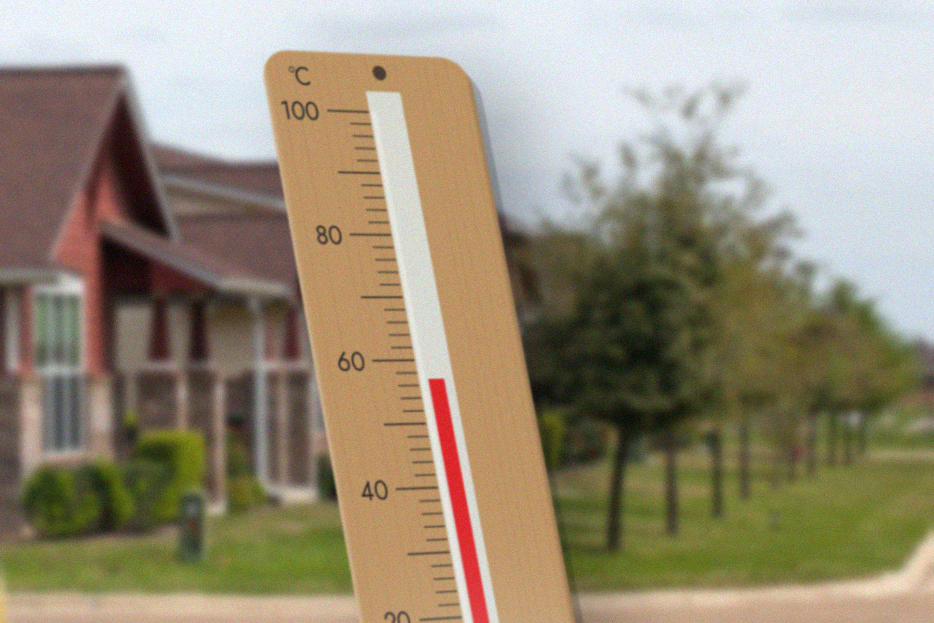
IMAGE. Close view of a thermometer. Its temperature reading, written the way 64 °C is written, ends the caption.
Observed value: 57 °C
